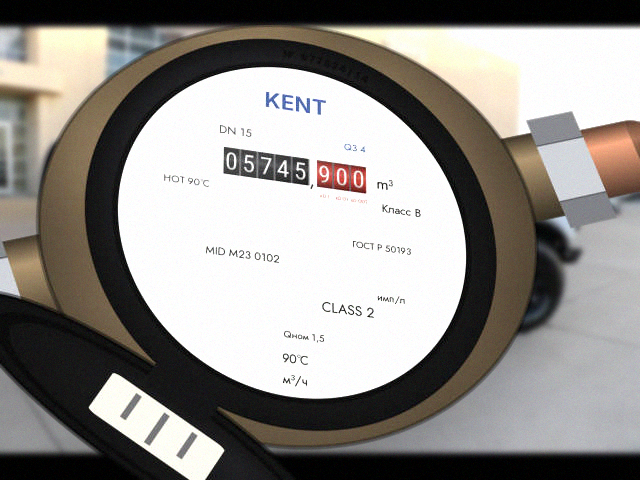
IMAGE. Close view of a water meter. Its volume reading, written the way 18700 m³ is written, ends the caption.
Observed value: 5745.900 m³
